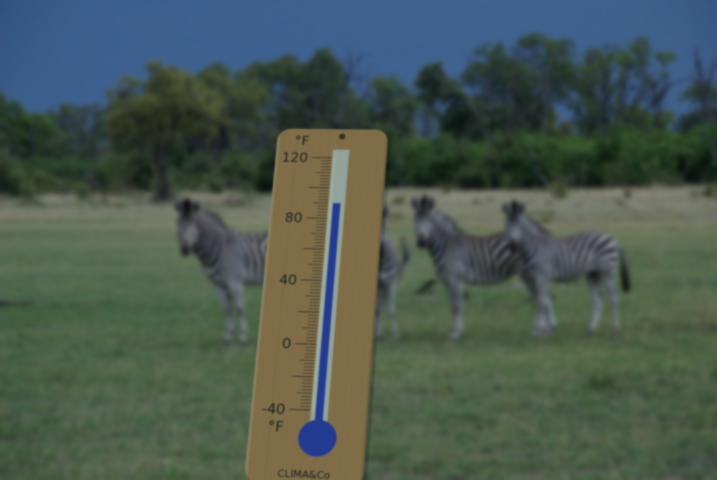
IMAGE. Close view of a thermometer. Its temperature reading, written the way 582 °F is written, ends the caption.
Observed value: 90 °F
